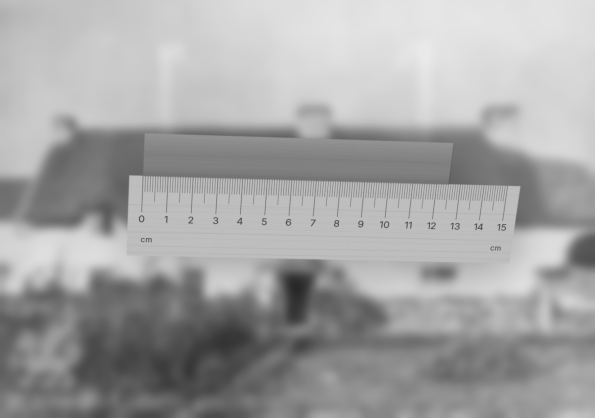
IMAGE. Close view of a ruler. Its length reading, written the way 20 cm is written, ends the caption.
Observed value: 12.5 cm
